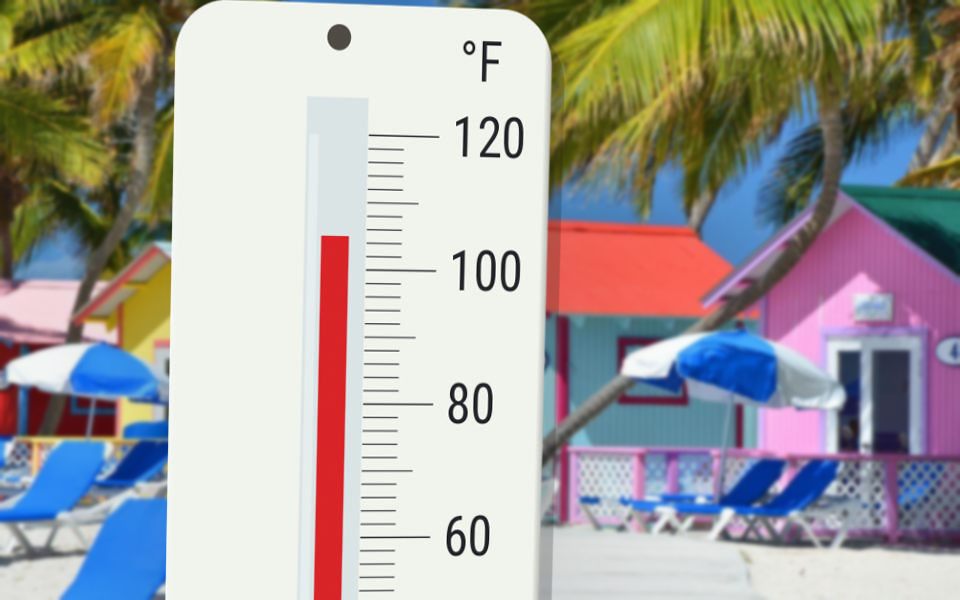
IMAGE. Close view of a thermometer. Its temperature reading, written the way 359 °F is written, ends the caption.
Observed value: 105 °F
